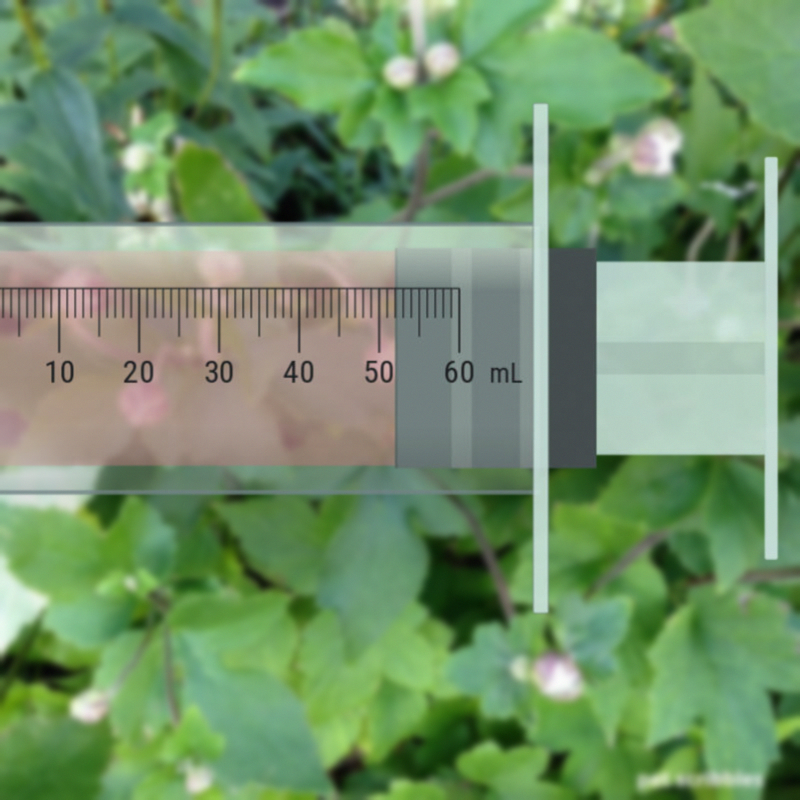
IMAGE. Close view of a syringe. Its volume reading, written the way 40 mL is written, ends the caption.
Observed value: 52 mL
